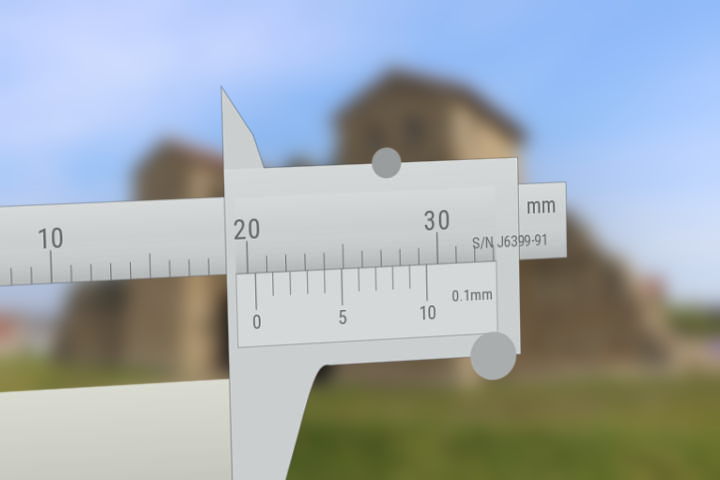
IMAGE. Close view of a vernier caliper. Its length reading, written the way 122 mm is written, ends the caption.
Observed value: 20.4 mm
